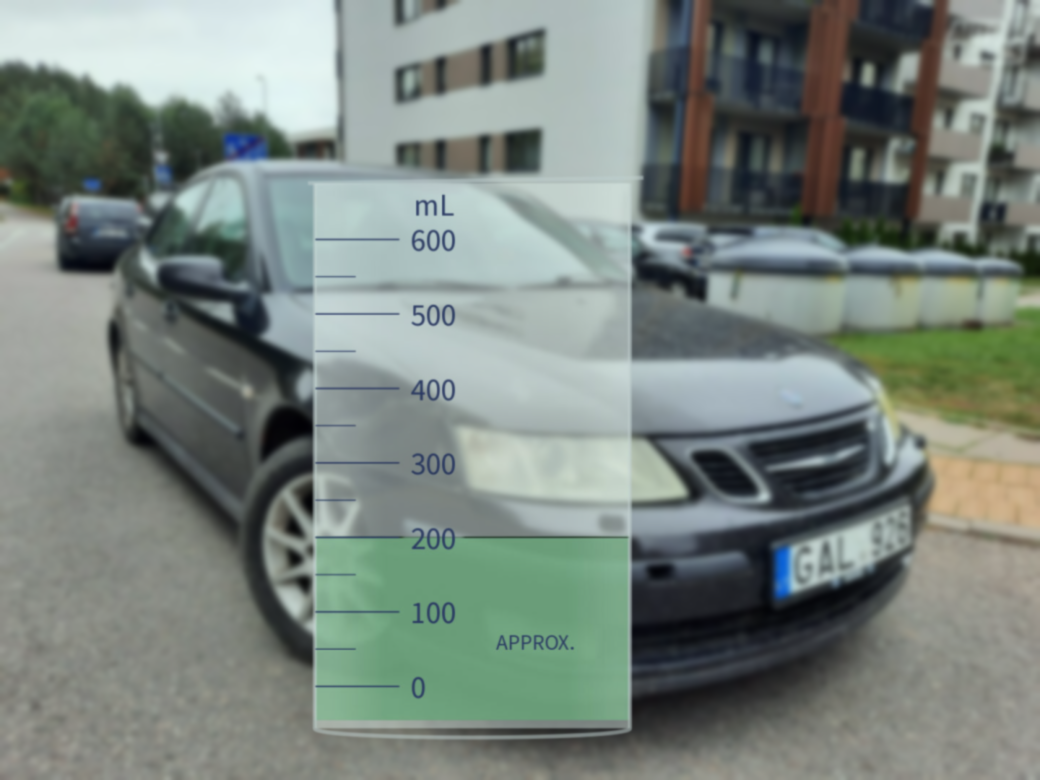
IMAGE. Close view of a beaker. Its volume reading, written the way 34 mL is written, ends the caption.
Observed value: 200 mL
